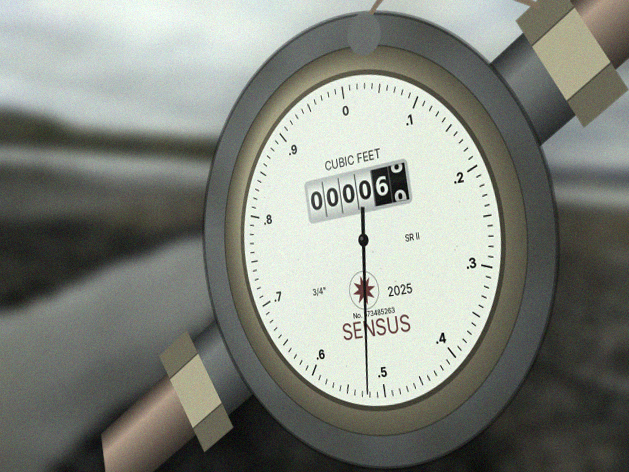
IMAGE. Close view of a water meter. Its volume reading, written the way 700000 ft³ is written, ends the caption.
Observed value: 68.52 ft³
